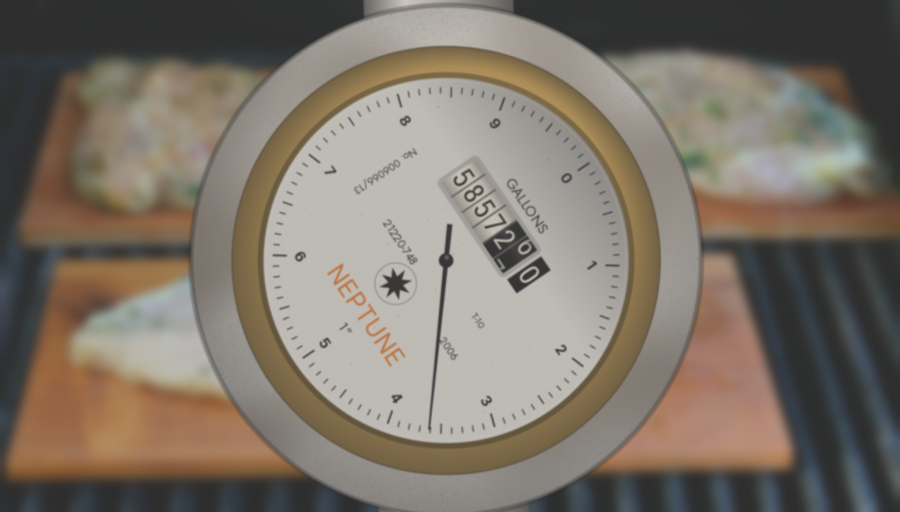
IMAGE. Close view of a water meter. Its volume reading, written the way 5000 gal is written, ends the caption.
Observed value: 5857263.6 gal
